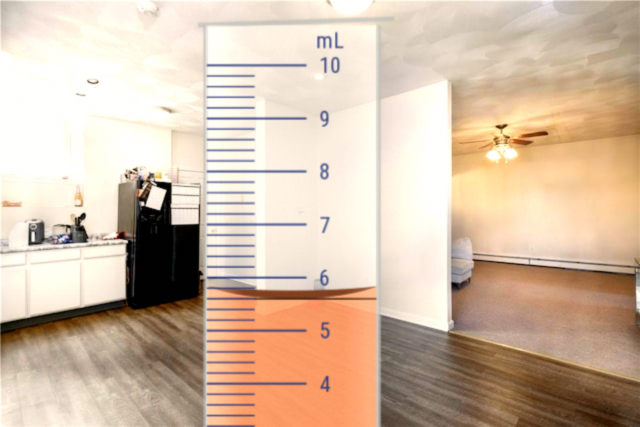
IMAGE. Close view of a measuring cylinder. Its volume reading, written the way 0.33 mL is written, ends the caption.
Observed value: 5.6 mL
